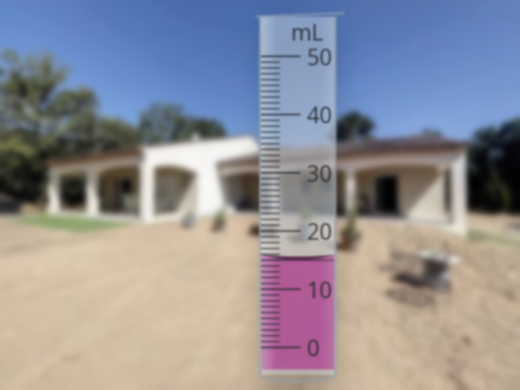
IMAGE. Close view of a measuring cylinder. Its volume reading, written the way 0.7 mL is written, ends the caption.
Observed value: 15 mL
